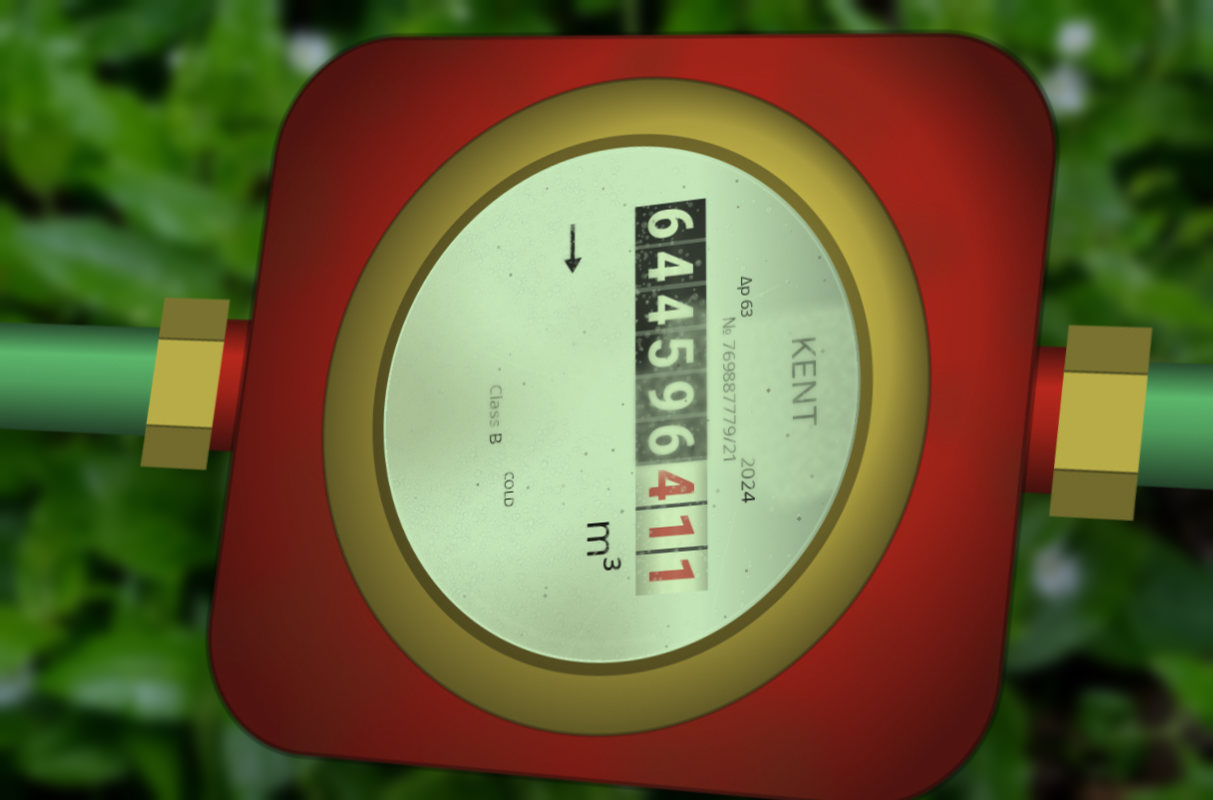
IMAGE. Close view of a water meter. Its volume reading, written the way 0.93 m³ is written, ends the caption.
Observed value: 644596.411 m³
